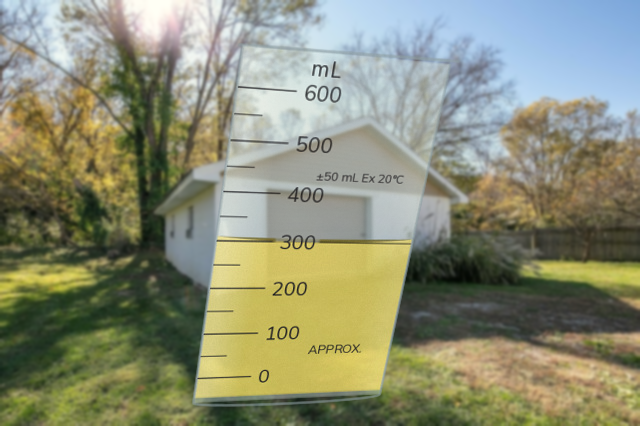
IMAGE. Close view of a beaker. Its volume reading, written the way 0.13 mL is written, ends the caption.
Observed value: 300 mL
